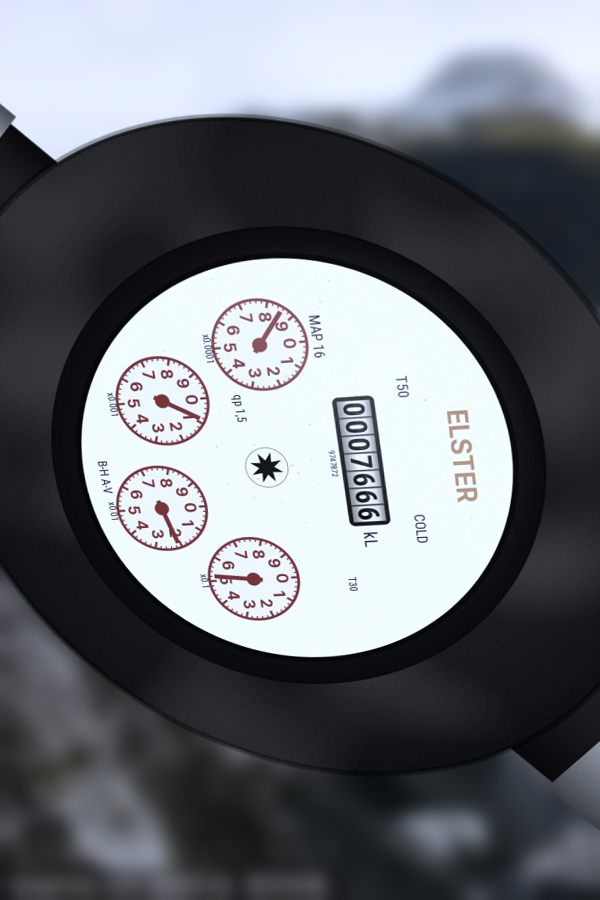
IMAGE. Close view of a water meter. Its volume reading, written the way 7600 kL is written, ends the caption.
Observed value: 7666.5208 kL
